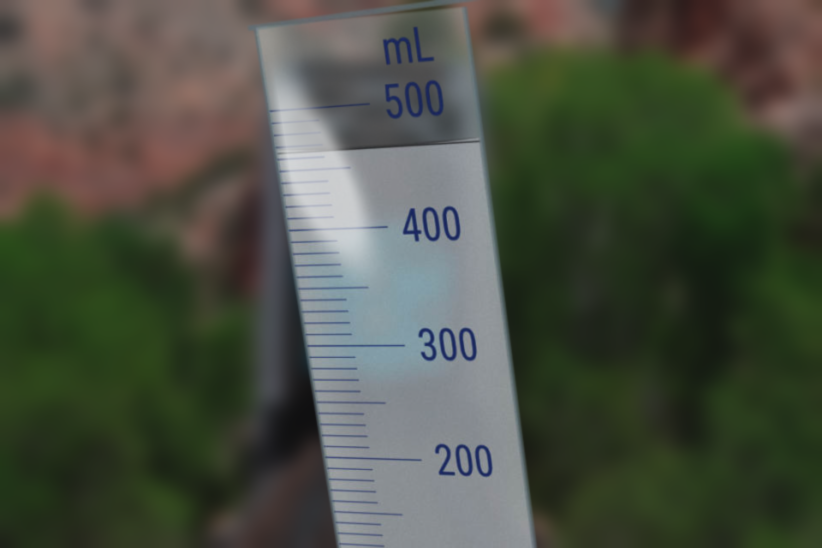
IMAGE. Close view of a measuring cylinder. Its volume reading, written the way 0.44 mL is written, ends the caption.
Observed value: 465 mL
